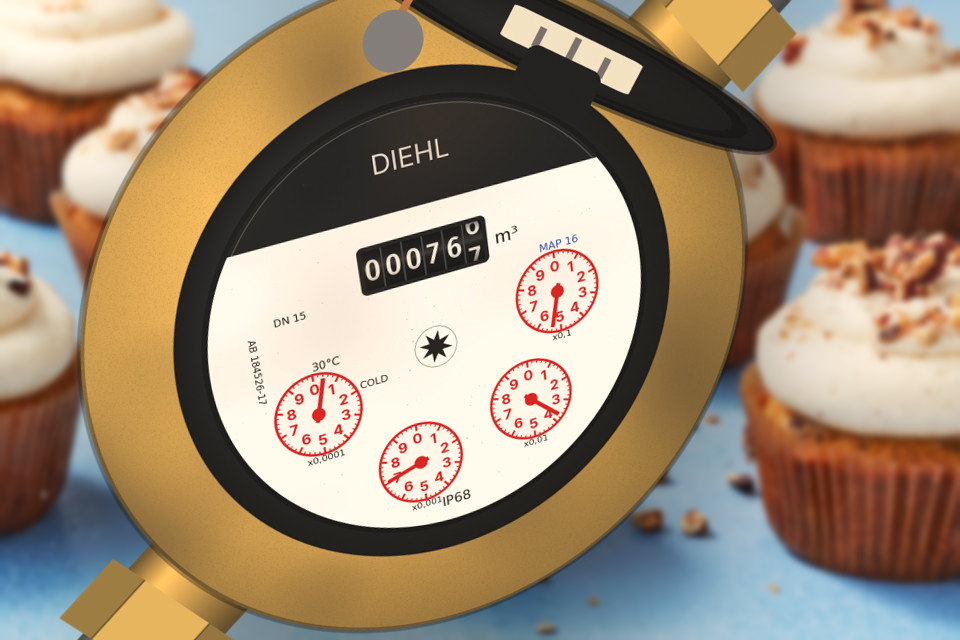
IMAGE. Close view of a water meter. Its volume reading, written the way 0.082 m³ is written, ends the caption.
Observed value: 766.5370 m³
